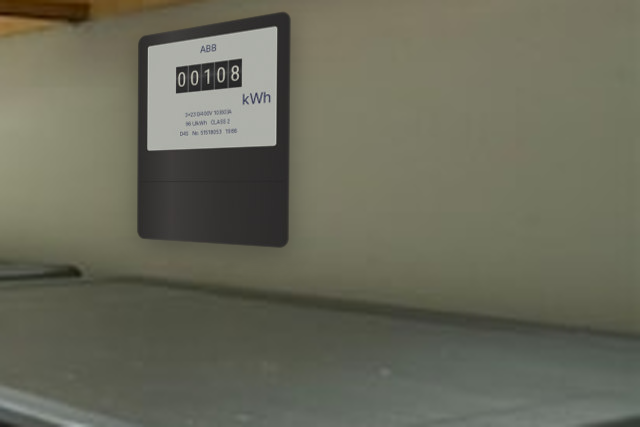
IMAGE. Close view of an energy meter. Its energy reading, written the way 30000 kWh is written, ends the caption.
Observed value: 108 kWh
